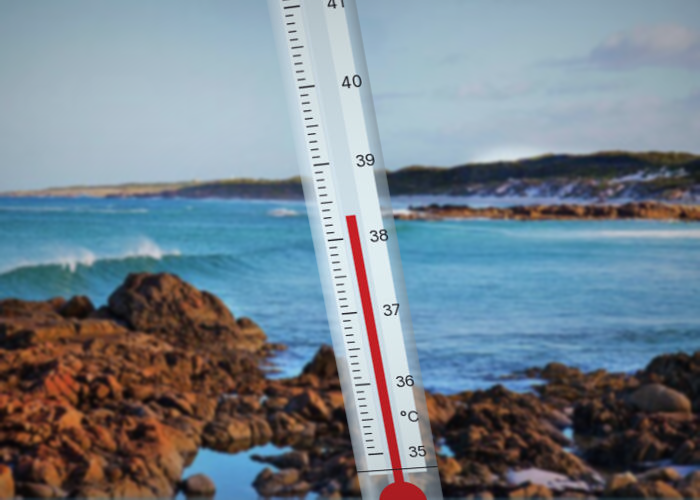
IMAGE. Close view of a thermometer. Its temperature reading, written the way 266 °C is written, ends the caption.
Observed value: 38.3 °C
